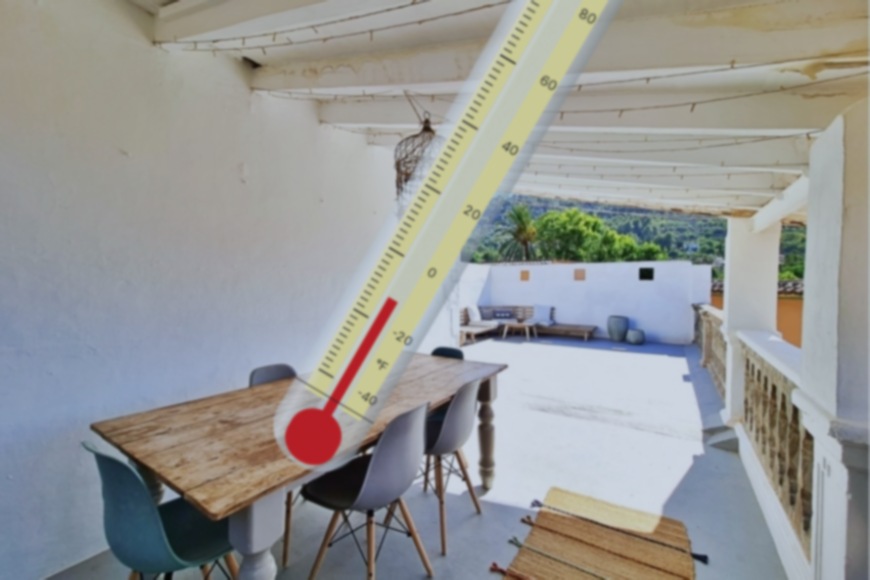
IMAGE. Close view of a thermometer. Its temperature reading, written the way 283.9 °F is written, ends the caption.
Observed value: -12 °F
